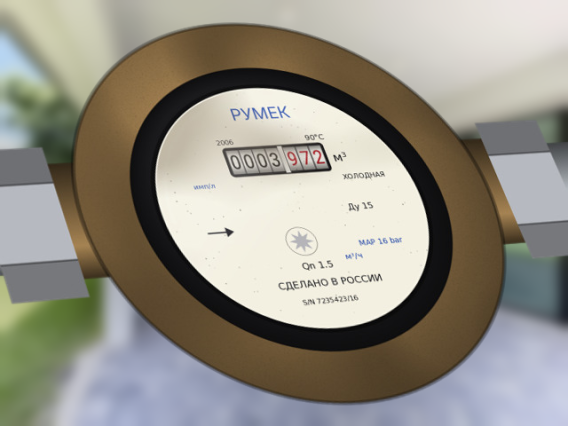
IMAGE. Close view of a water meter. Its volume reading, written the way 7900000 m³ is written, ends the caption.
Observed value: 3.972 m³
